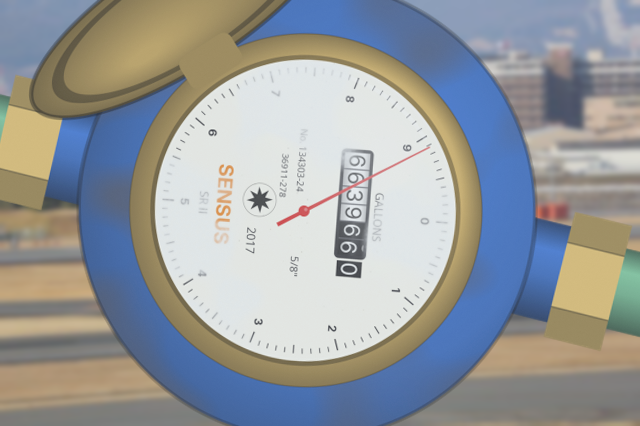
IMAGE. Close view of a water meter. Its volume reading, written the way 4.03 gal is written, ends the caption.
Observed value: 6639659.1 gal
